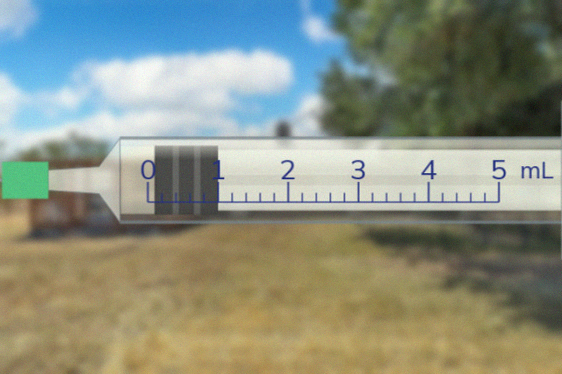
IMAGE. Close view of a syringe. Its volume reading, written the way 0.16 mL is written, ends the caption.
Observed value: 0.1 mL
